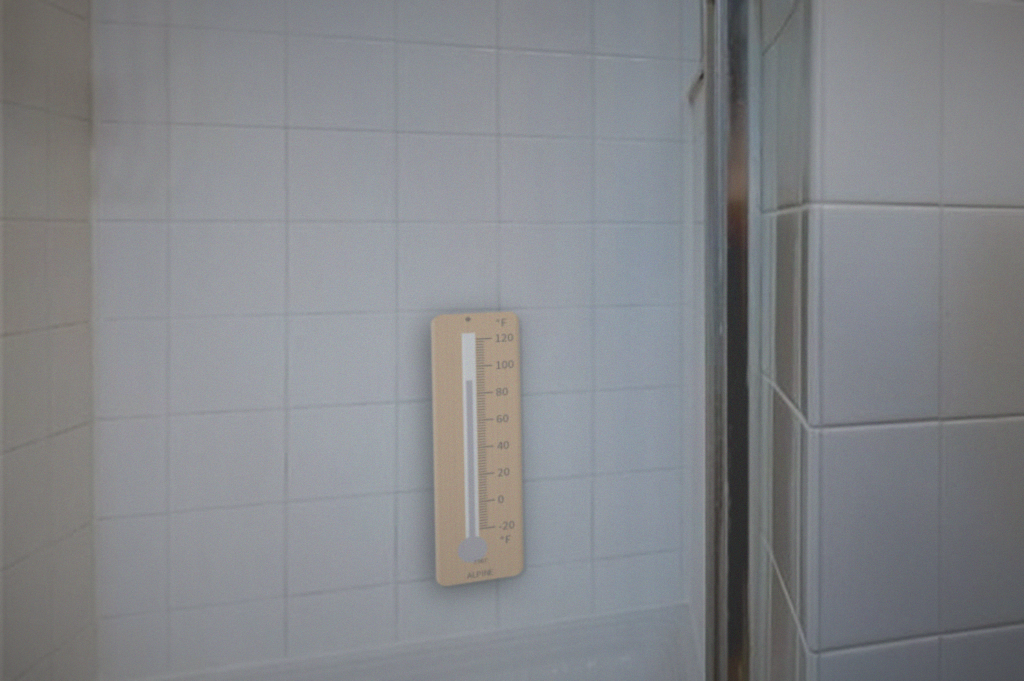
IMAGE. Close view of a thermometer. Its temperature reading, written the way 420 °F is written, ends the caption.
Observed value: 90 °F
